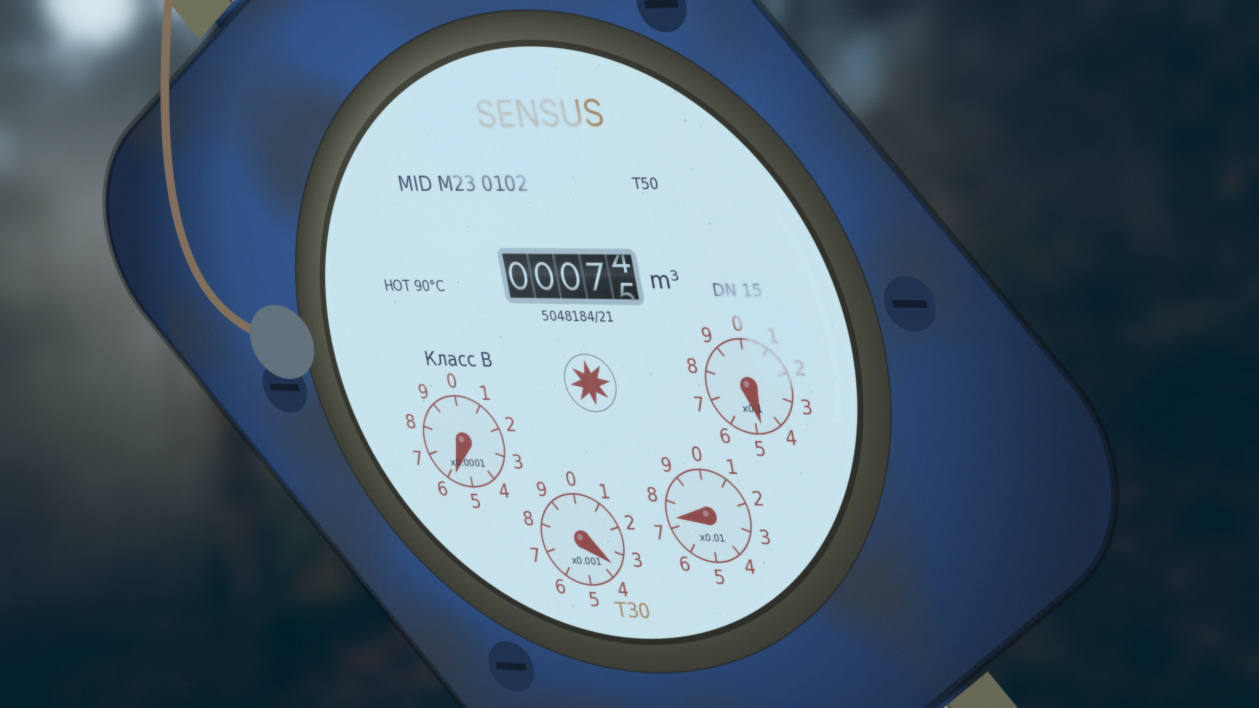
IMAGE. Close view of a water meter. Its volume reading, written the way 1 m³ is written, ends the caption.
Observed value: 74.4735 m³
